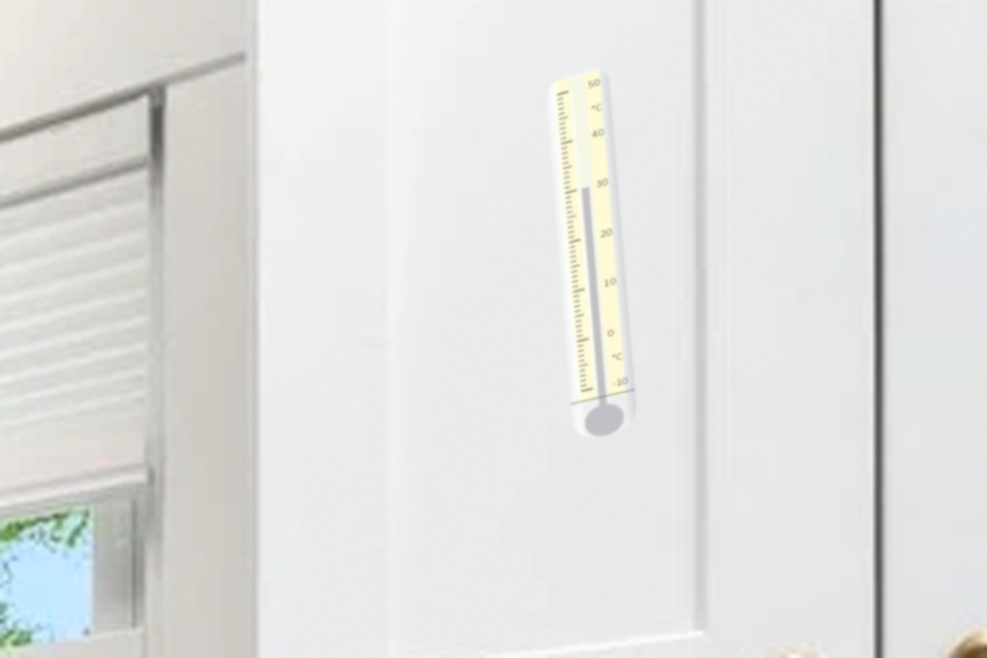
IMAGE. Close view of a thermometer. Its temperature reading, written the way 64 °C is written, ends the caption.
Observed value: 30 °C
